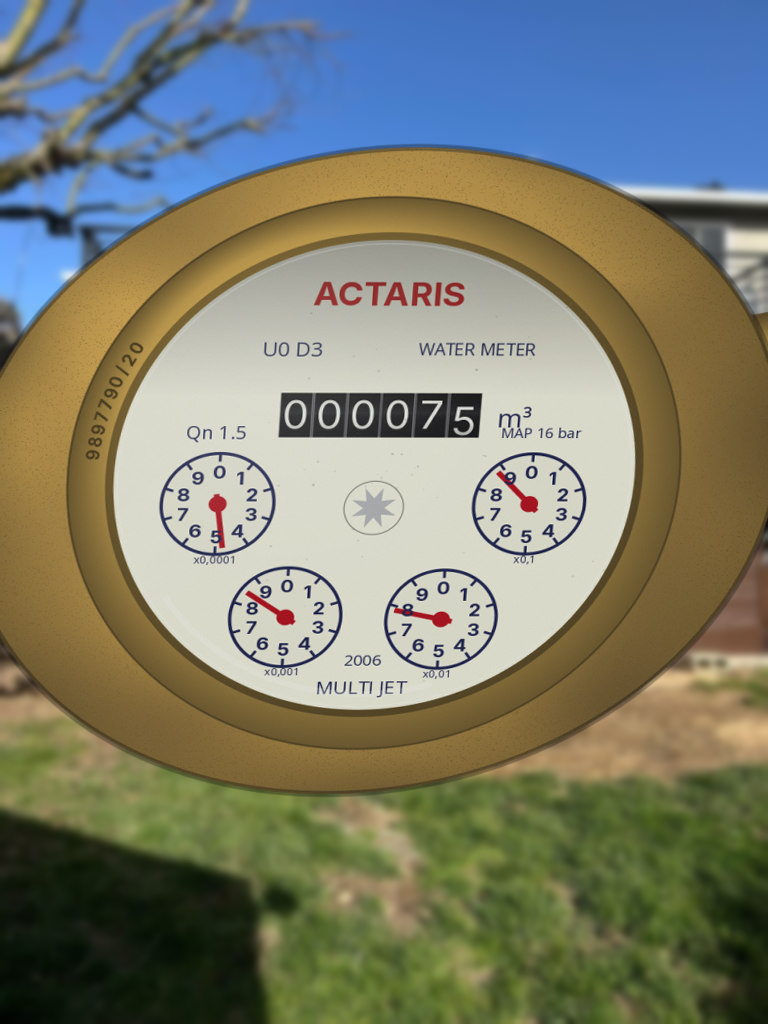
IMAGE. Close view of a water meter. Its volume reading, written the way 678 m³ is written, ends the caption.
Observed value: 74.8784 m³
